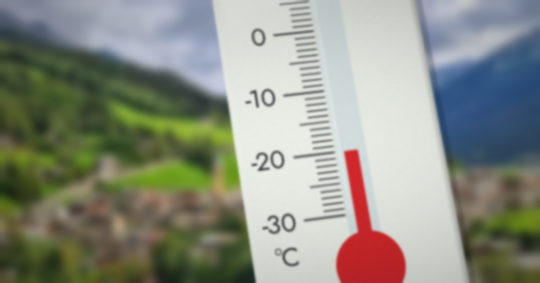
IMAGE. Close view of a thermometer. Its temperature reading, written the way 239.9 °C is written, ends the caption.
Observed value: -20 °C
